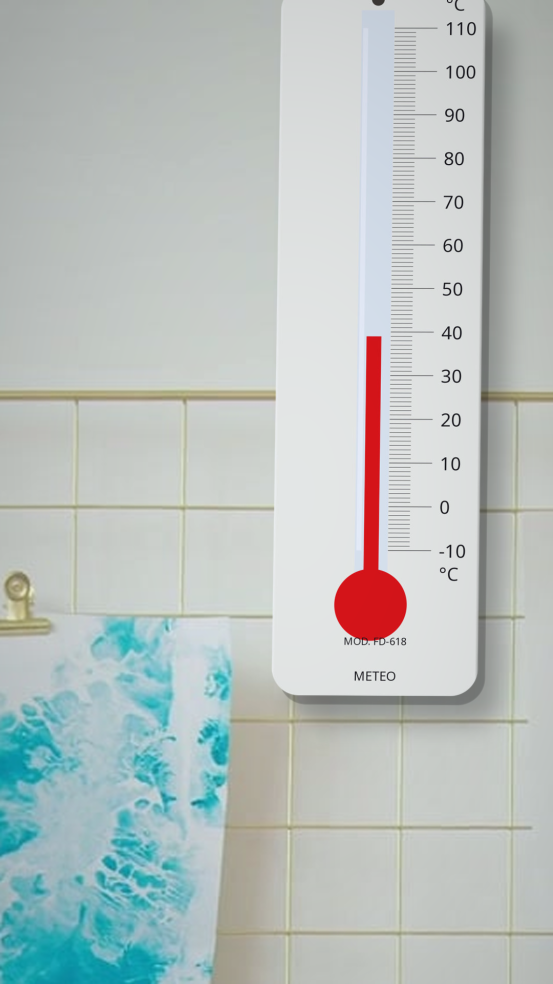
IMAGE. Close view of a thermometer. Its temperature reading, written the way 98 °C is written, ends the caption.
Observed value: 39 °C
